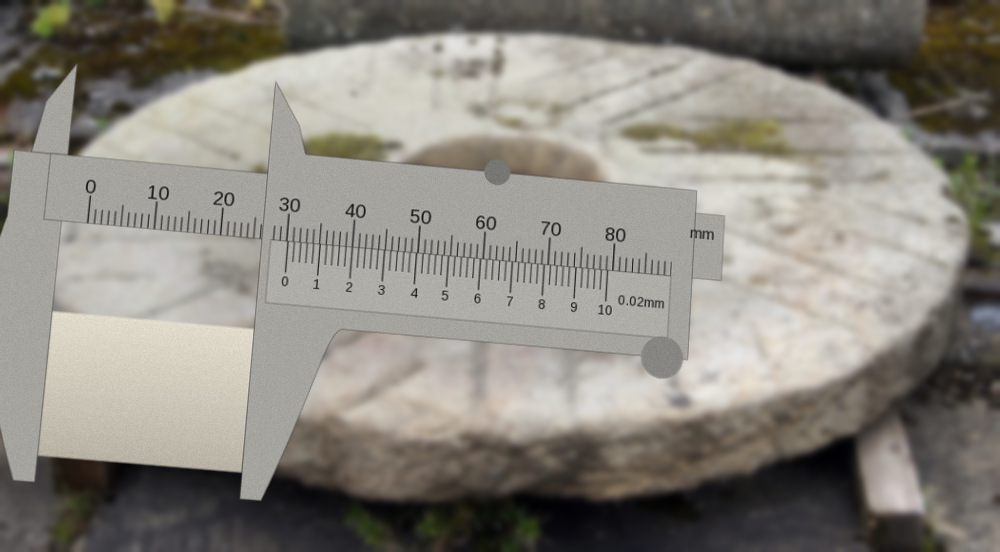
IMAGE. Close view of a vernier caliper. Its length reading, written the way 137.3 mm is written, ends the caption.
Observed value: 30.2 mm
